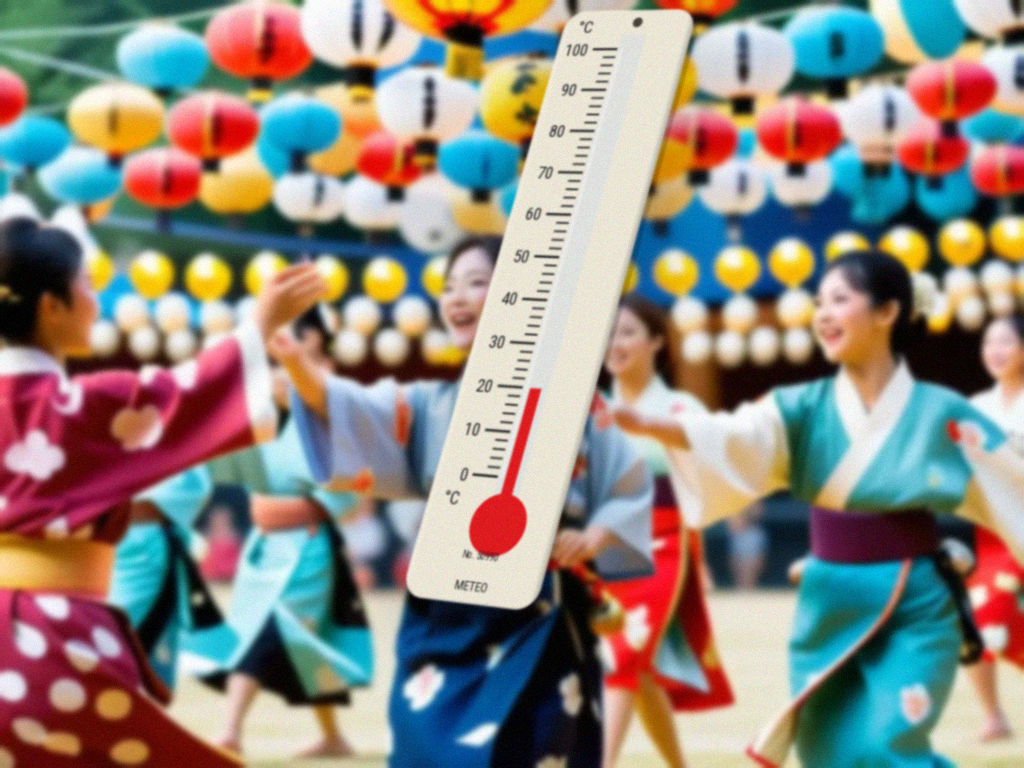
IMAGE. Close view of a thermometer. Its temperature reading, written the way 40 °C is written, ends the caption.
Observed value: 20 °C
